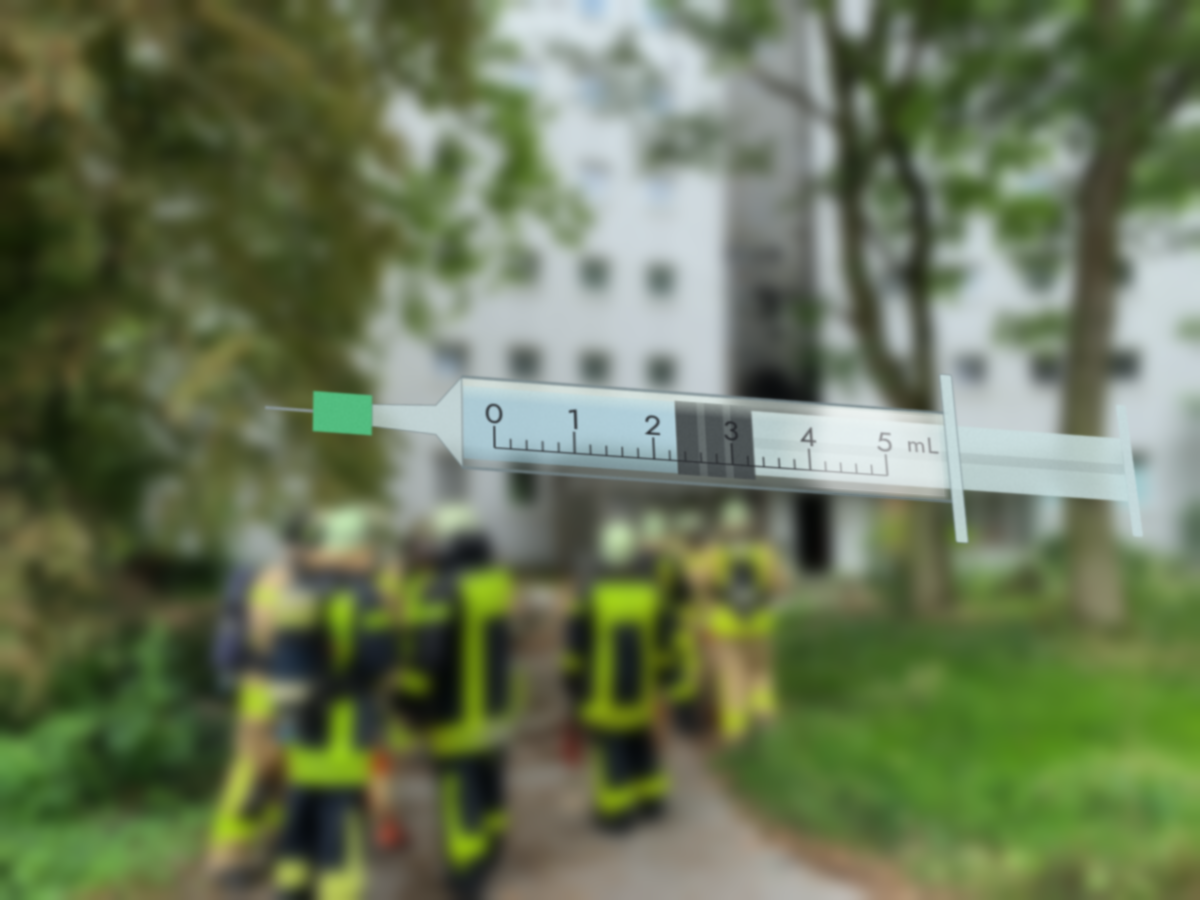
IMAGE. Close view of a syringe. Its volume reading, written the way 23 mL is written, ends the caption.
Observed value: 2.3 mL
